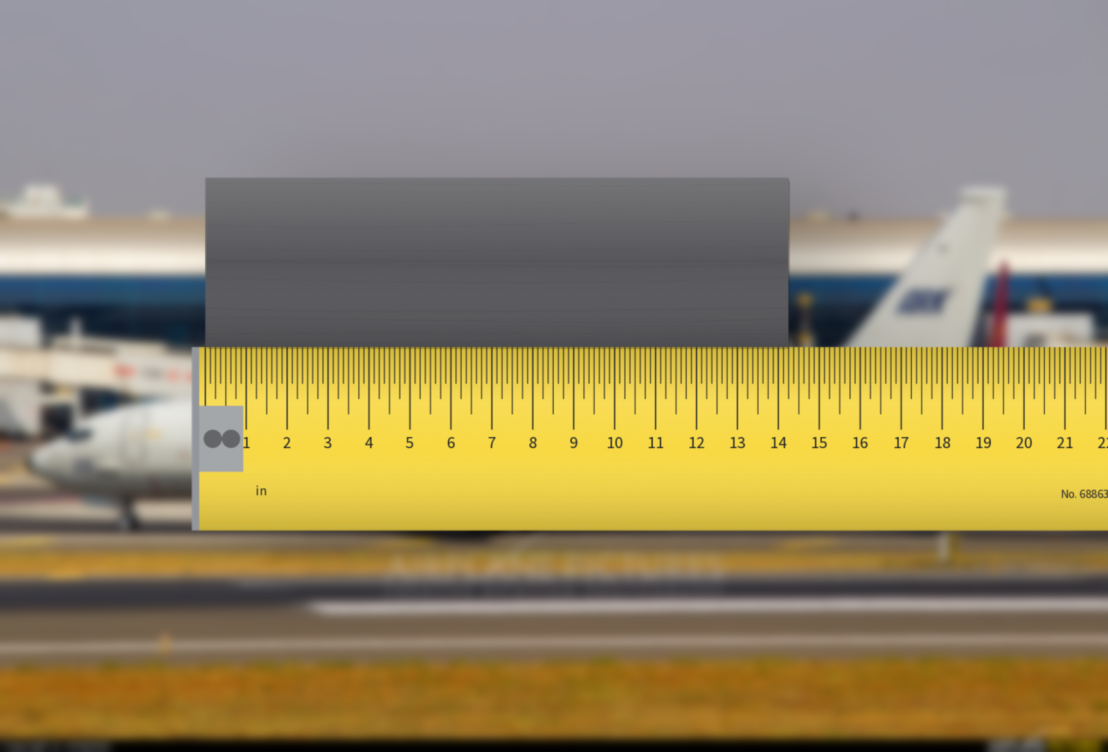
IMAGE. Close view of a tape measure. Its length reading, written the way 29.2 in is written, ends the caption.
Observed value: 14.25 in
